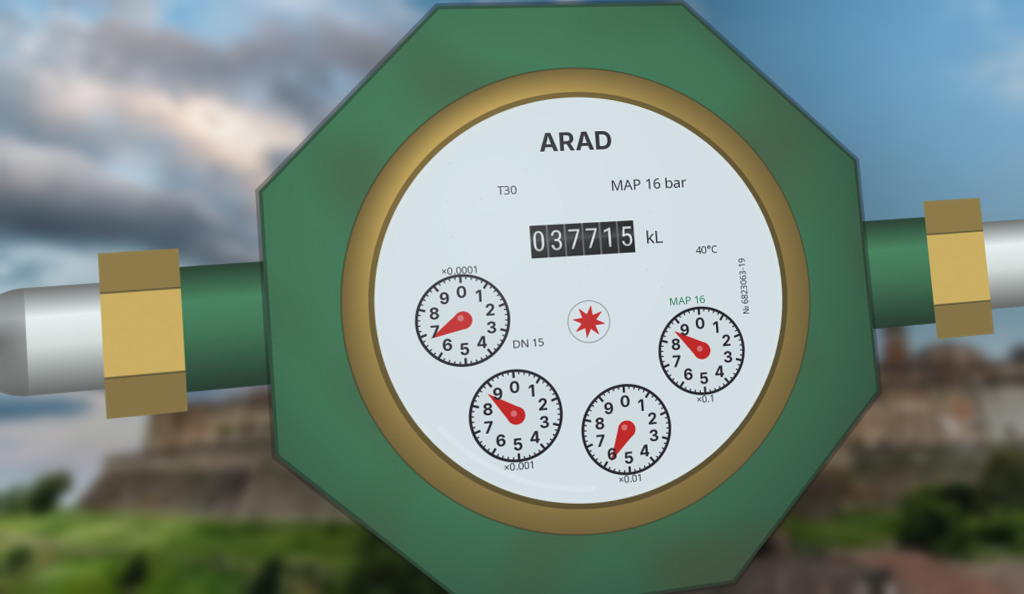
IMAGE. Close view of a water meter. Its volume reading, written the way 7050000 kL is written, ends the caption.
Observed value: 37715.8586 kL
